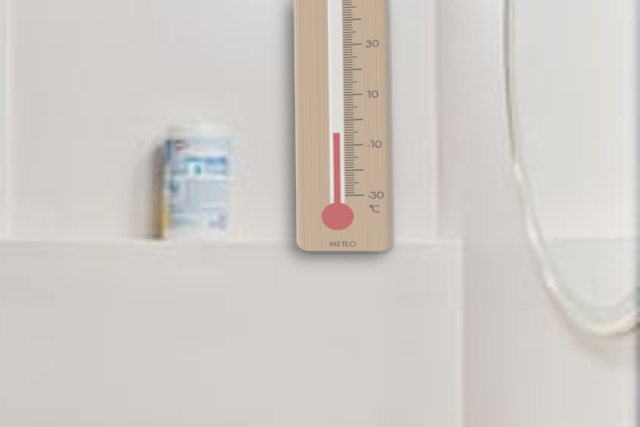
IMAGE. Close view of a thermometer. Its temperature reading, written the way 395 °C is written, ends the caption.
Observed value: -5 °C
